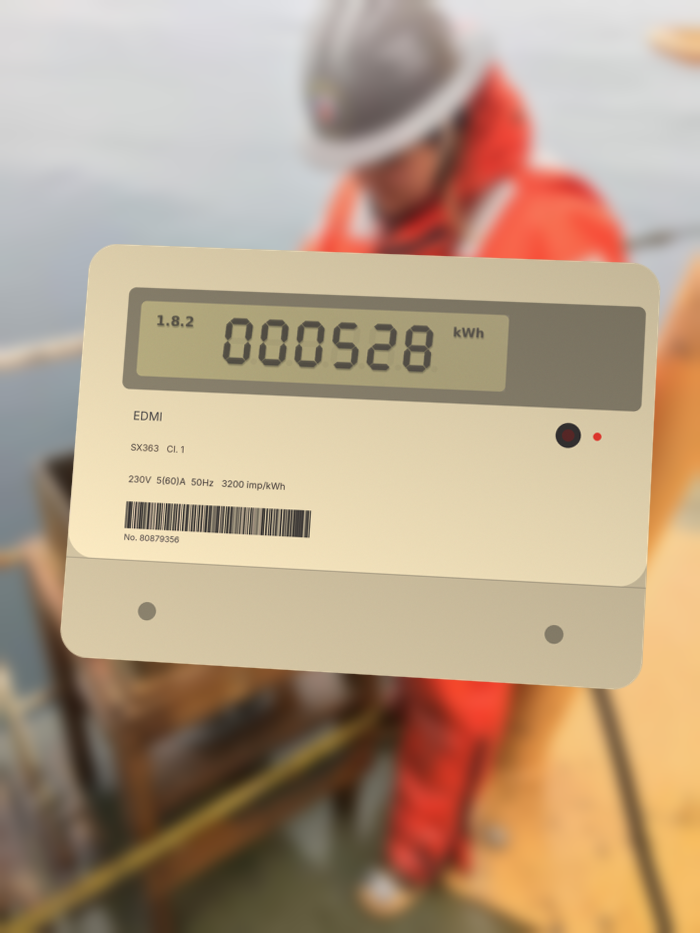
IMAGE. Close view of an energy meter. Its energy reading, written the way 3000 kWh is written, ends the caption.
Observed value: 528 kWh
